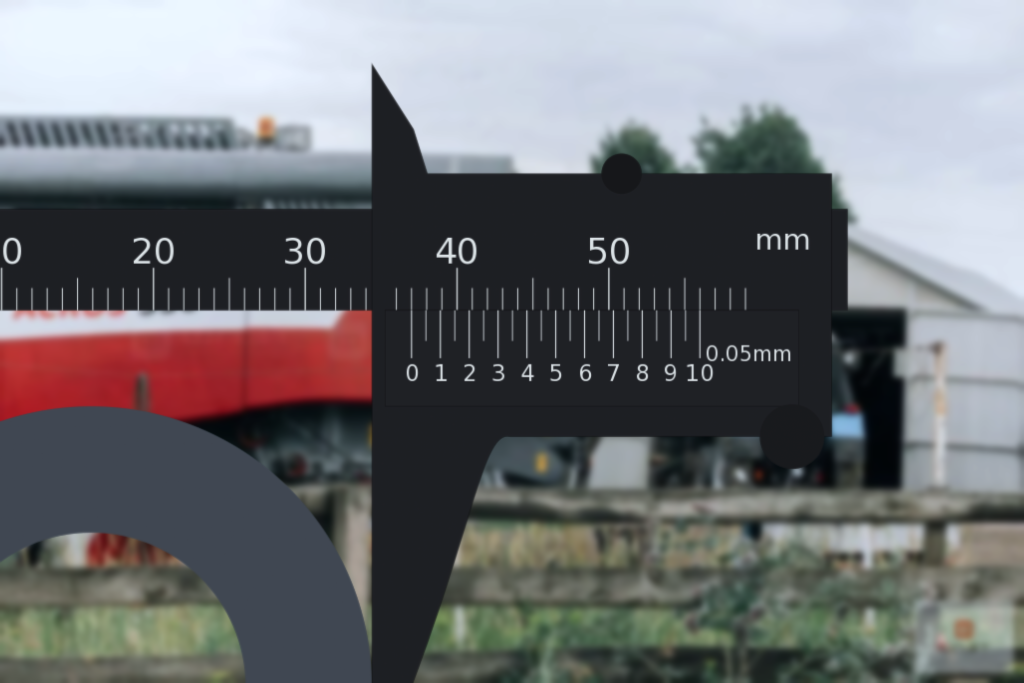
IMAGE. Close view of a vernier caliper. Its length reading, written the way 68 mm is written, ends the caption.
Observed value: 37.0 mm
